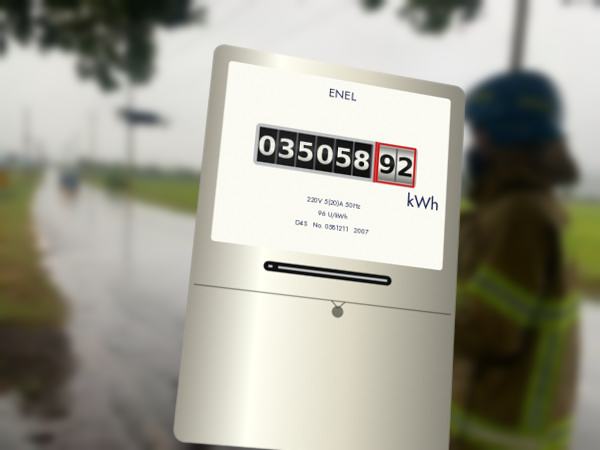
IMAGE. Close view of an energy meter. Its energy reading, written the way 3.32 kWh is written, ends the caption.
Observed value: 35058.92 kWh
